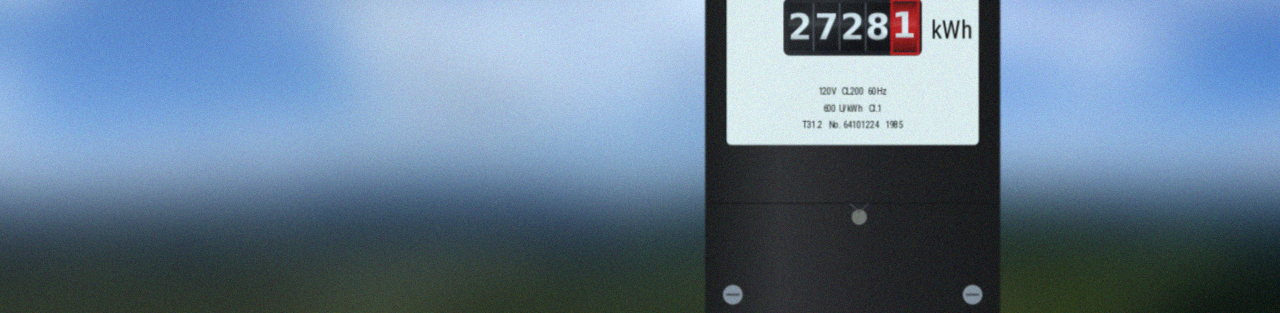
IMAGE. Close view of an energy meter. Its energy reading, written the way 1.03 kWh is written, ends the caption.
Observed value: 2728.1 kWh
